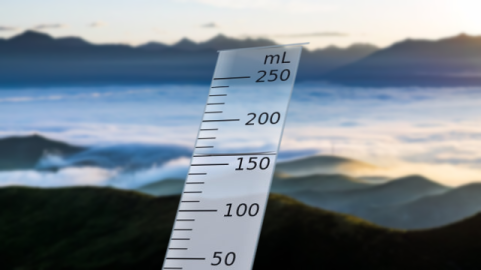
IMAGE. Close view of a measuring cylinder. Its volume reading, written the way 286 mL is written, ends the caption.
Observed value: 160 mL
